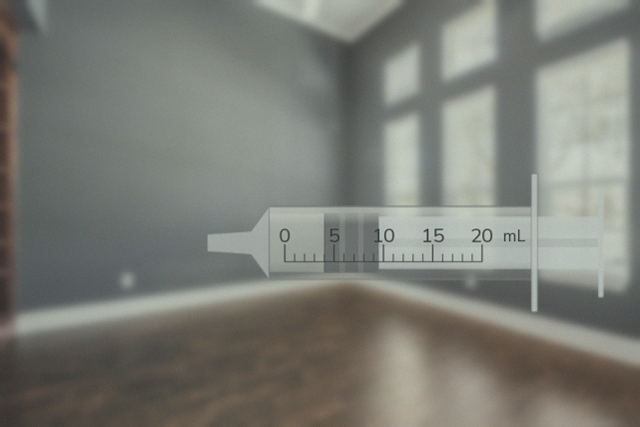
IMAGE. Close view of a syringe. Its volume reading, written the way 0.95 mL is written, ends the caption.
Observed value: 4 mL
